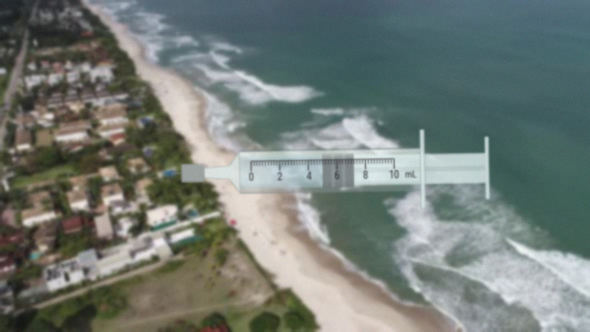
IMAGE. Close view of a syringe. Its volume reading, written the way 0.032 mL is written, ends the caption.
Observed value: 5 mL
